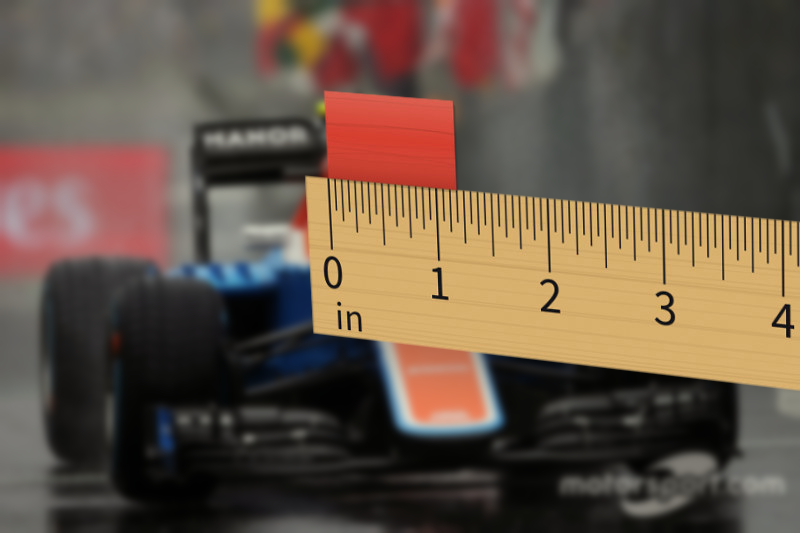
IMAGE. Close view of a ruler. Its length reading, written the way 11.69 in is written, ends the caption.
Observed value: 1.1875 in
